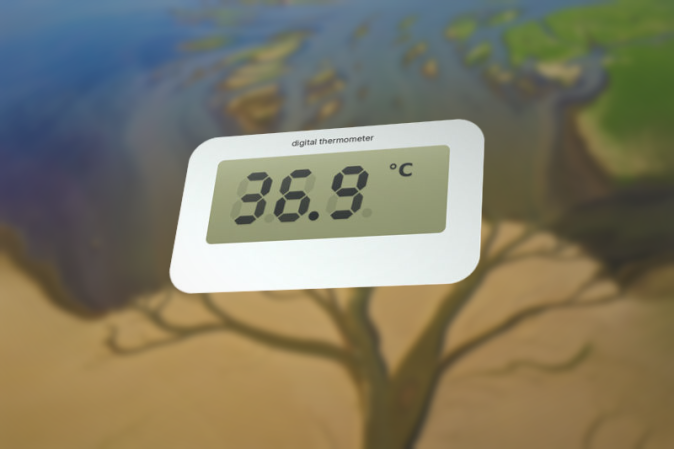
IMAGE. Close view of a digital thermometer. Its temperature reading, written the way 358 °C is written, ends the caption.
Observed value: 36.9 °C
